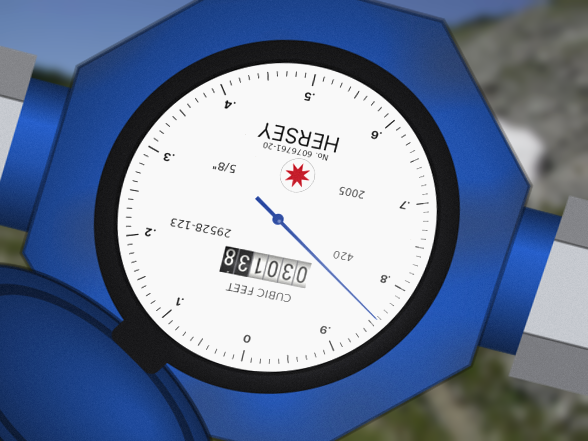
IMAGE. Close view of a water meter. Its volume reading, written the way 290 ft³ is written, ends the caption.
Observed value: 30137.84 ft³
